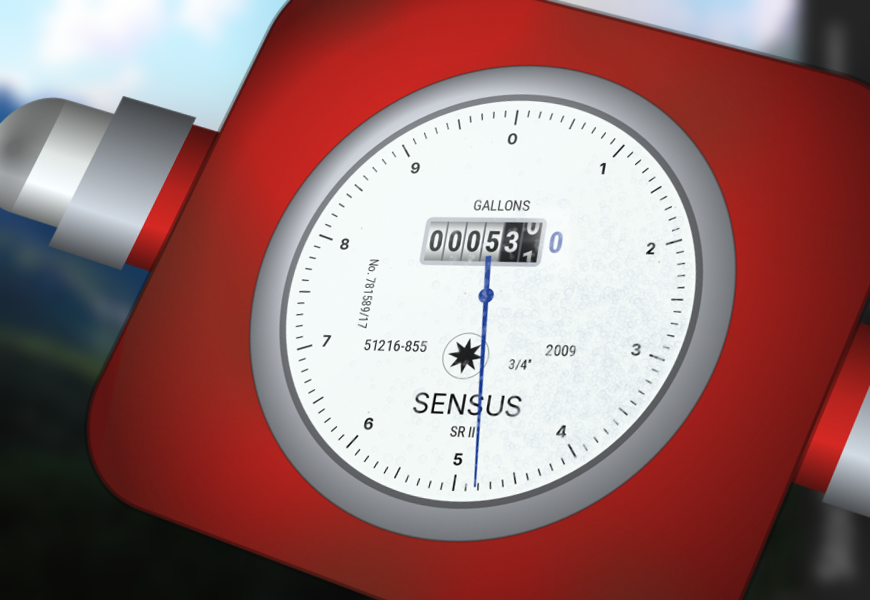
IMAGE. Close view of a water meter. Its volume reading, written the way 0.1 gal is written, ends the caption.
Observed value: 5304.8 gal
